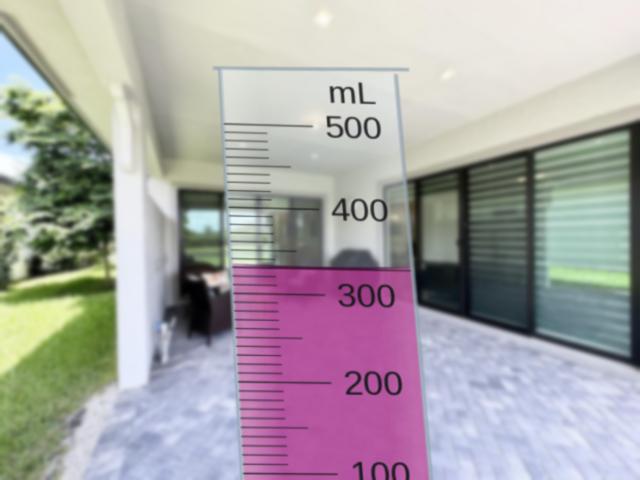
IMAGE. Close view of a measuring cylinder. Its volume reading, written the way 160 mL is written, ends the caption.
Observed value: 330 mL
